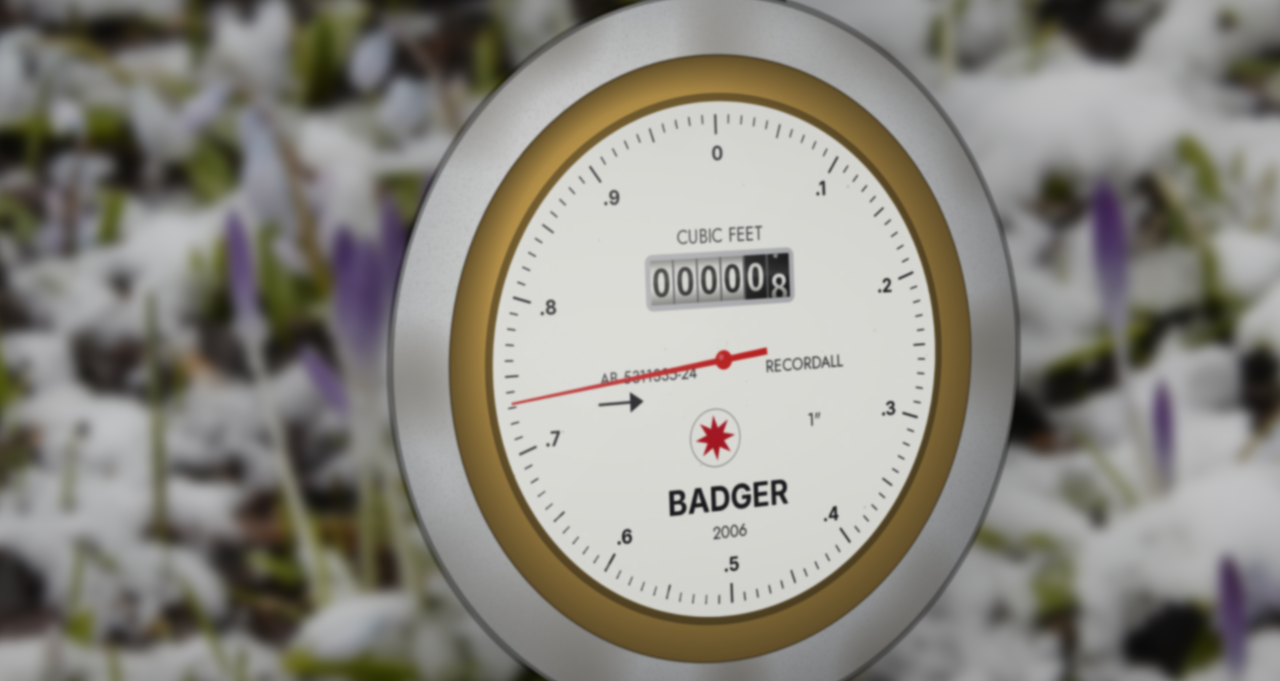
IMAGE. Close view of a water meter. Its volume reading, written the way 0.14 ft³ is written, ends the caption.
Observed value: 7.73 ft³
